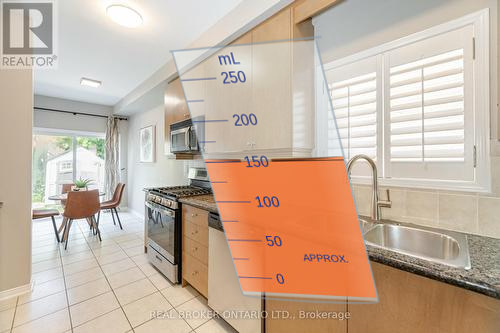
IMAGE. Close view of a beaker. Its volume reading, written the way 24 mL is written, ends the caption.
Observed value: 150 mL
